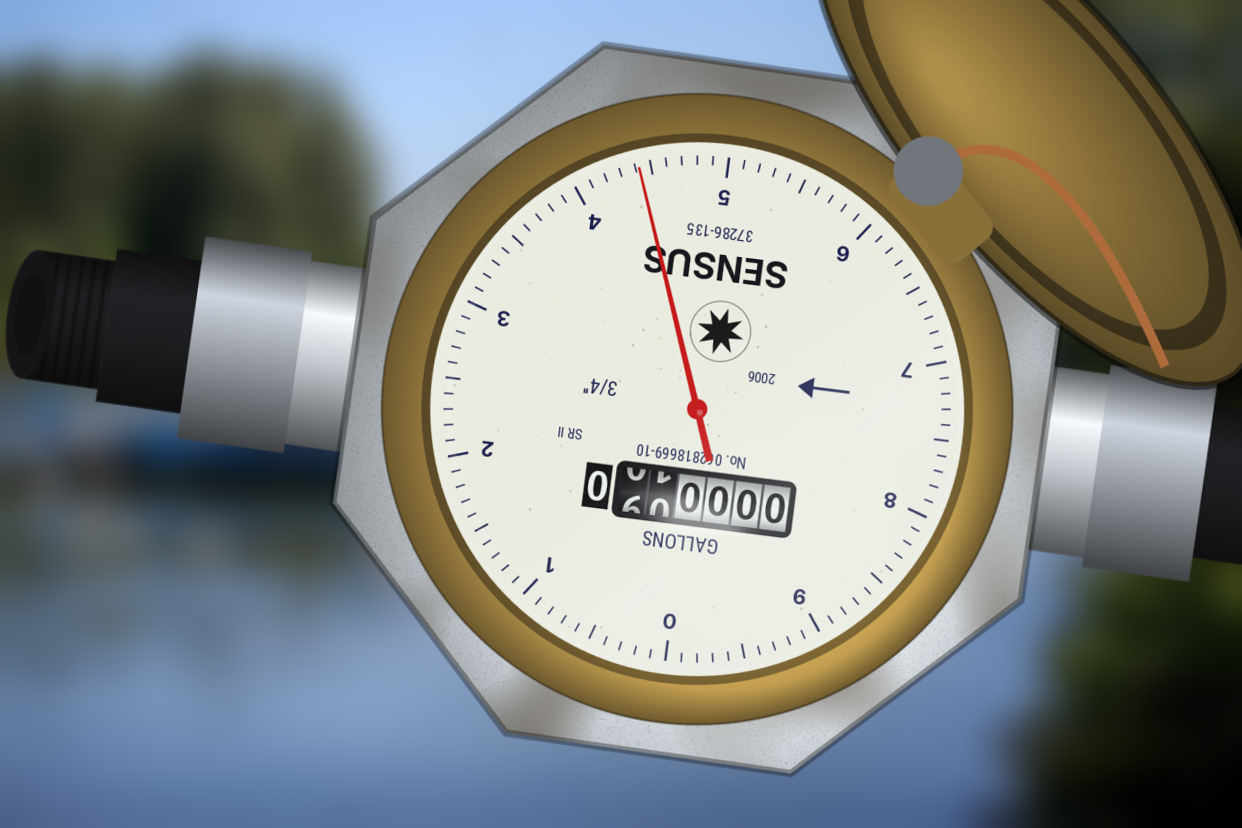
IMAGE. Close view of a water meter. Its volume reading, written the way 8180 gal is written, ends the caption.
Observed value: 94.4 gal
